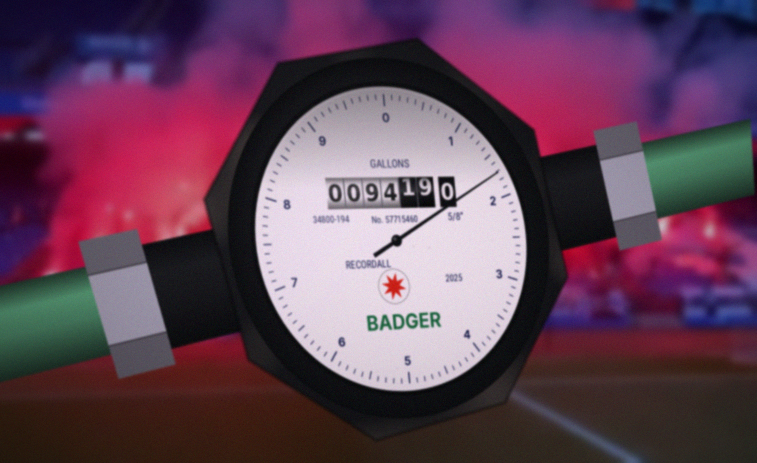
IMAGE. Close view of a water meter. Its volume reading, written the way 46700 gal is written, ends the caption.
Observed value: 94191.7 gal
